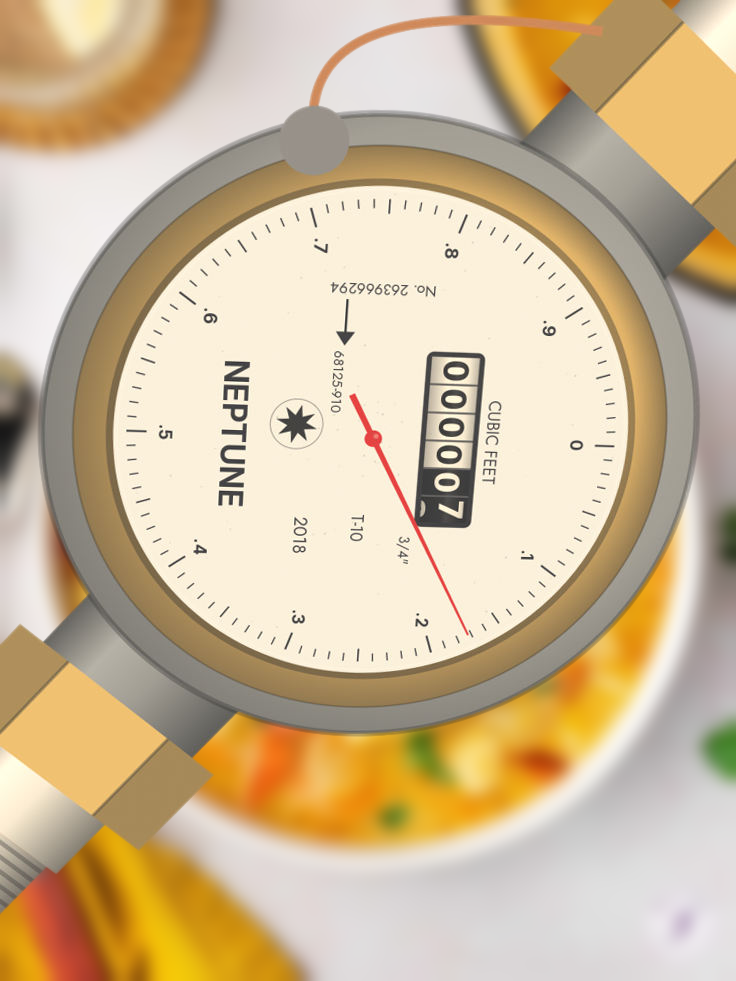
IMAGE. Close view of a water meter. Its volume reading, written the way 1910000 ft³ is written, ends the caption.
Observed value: 7.17 ft³
